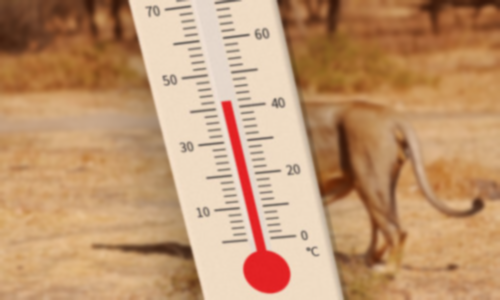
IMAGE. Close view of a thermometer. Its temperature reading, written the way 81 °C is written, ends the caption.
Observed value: 42 °C
